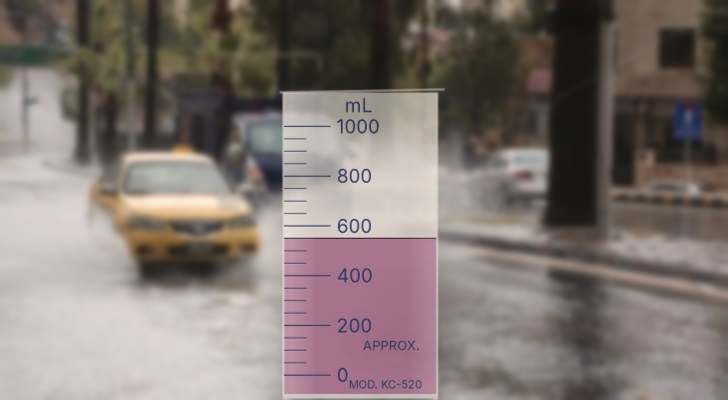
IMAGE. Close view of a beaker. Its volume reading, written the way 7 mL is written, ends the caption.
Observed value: 550 mL
